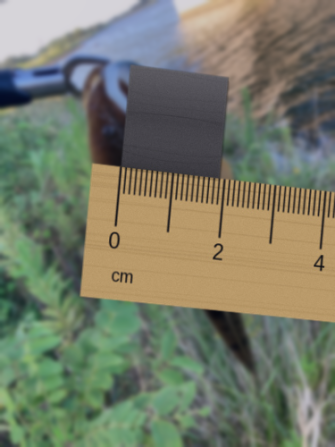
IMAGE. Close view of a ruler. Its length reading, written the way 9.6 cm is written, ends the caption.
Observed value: 1.9 cm
